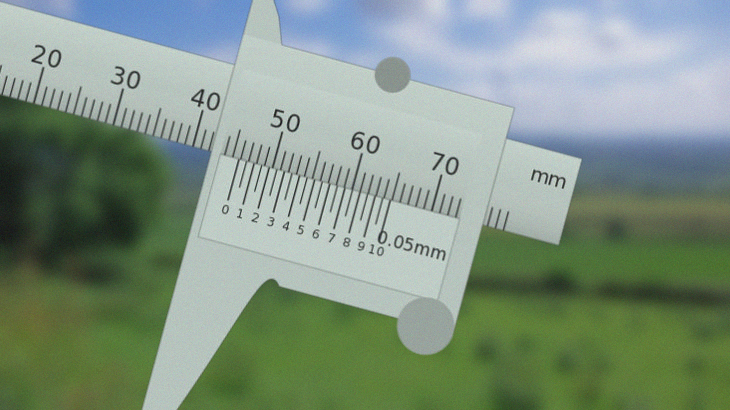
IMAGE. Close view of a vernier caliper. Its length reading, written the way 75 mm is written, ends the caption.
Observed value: 45.8 mm
